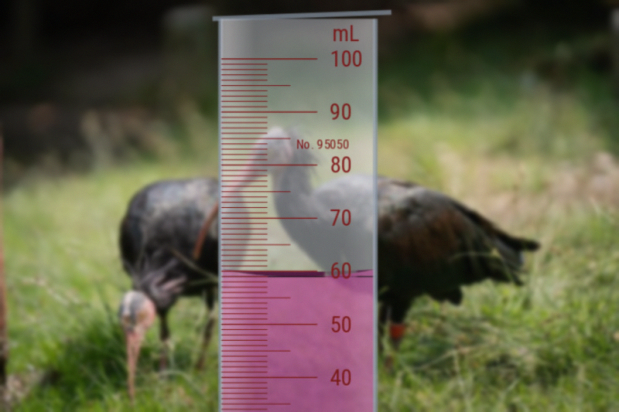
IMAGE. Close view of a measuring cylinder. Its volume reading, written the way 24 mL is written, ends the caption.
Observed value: 59 mL
